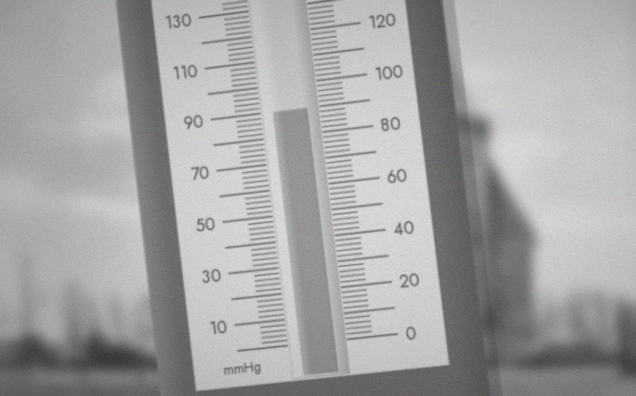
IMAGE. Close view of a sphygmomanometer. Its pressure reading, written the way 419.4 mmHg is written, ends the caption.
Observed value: 90 mmHg
